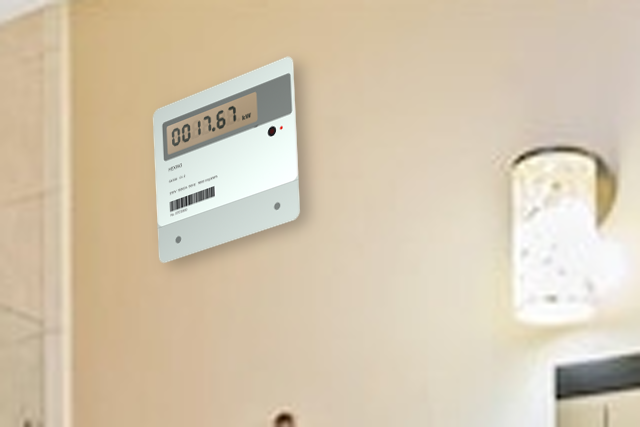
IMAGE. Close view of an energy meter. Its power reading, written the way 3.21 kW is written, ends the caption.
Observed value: 17.67 kW
